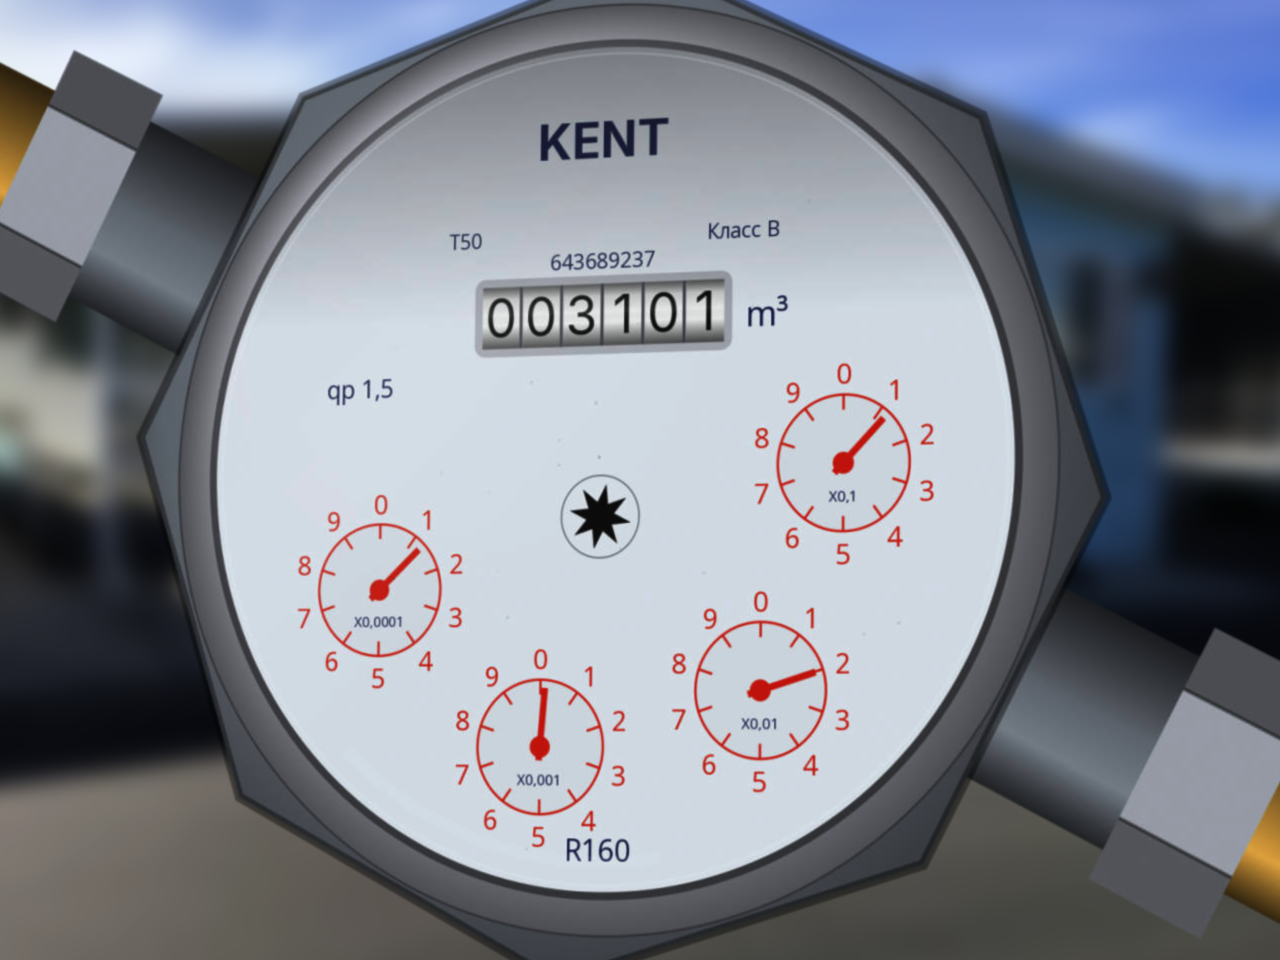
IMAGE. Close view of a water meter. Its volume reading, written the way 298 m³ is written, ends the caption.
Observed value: 3101.1201 m³
